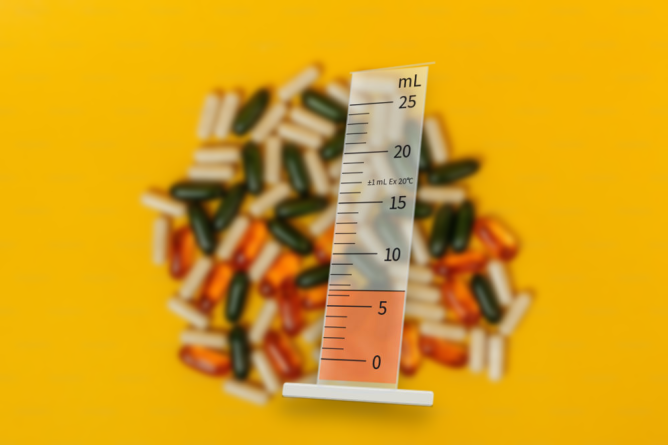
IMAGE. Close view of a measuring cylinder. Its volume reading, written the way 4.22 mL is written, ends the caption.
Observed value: 6.5 mL
